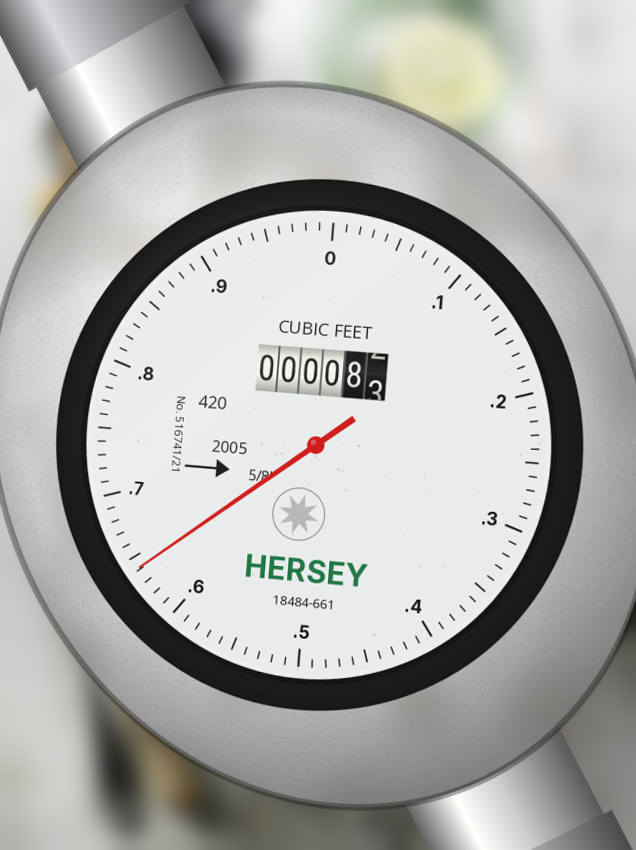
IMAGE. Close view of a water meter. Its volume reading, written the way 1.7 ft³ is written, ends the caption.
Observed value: 82.64 ft³
